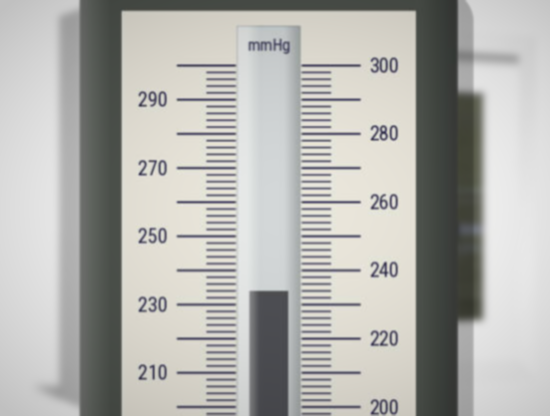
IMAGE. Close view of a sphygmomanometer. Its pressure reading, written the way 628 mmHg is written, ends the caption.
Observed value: 234 mmHg
